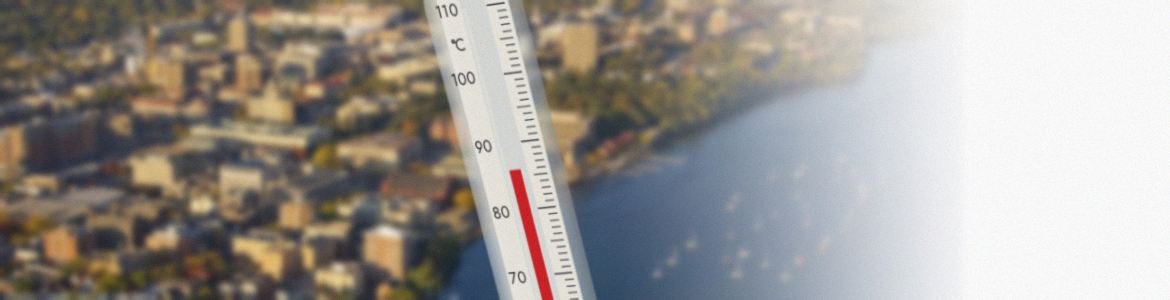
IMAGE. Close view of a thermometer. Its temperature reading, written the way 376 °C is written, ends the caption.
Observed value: 86 °C
